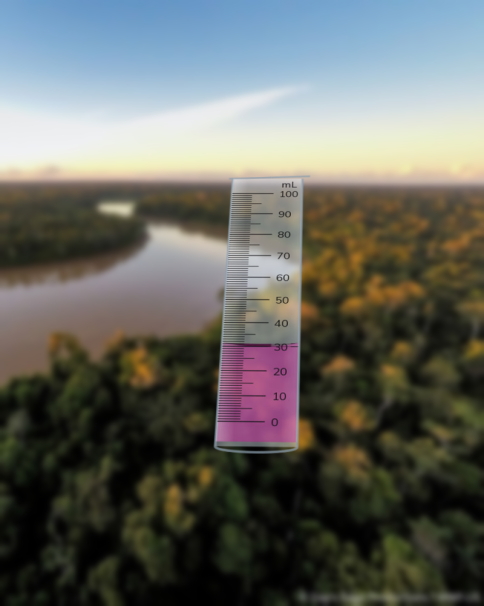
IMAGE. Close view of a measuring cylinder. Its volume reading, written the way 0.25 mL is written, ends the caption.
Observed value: 30 mL
